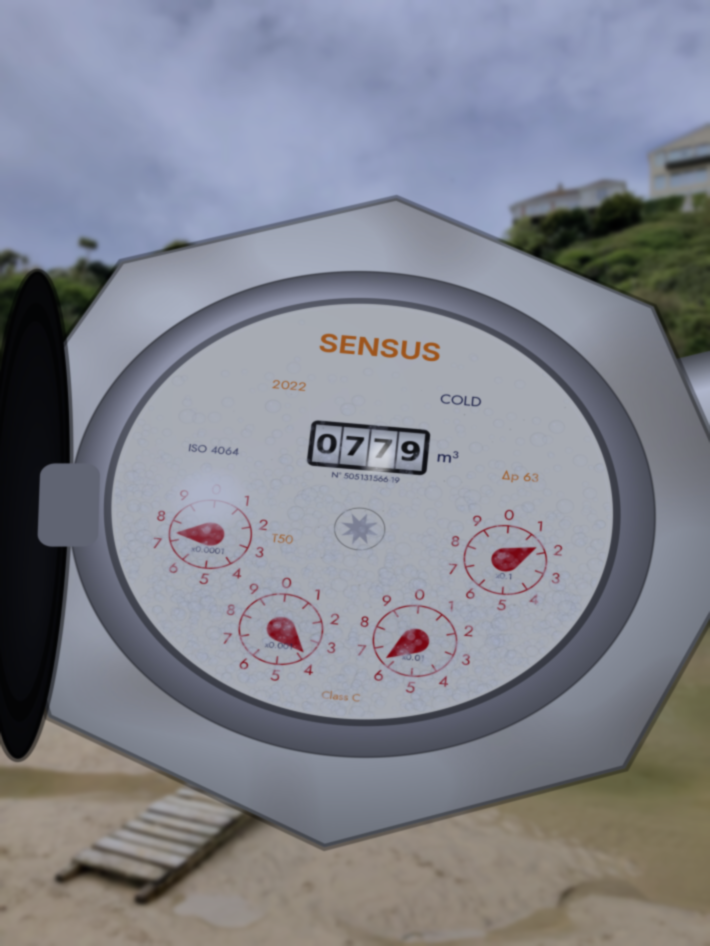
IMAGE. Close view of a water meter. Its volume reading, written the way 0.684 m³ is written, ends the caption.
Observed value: 779.1637 m³
